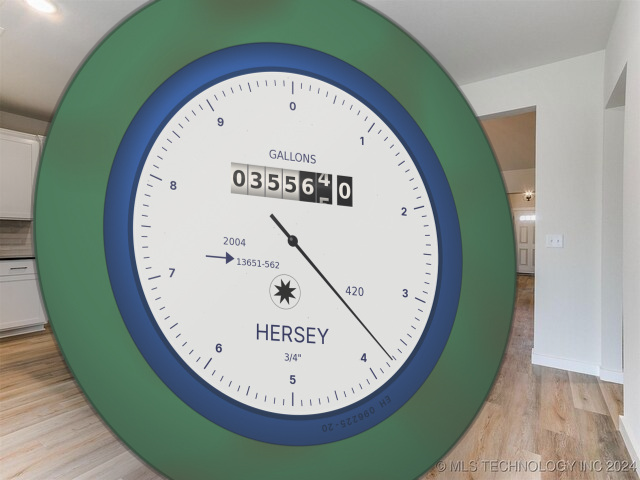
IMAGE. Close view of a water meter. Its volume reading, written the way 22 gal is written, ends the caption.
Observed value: 355643.7 gal
